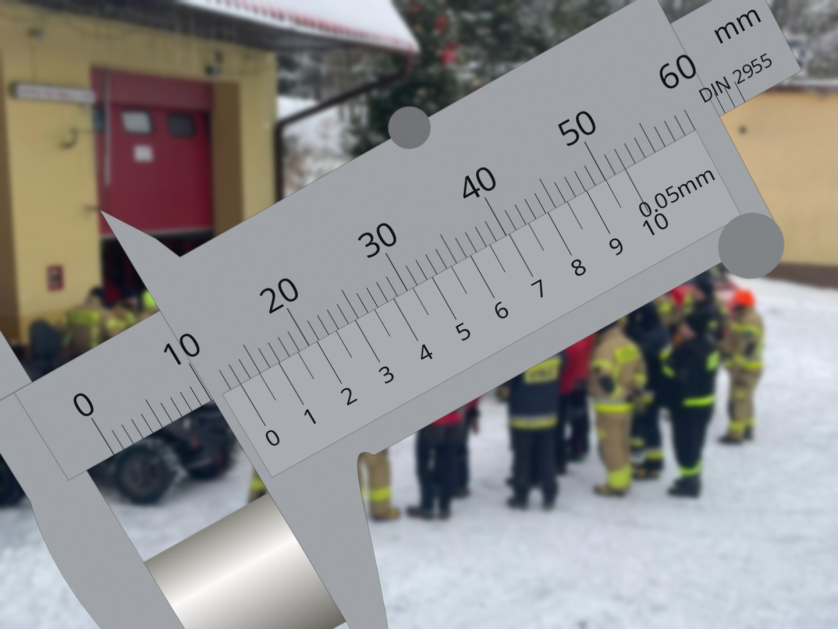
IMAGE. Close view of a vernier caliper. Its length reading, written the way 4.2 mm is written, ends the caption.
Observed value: 13.0 mm
